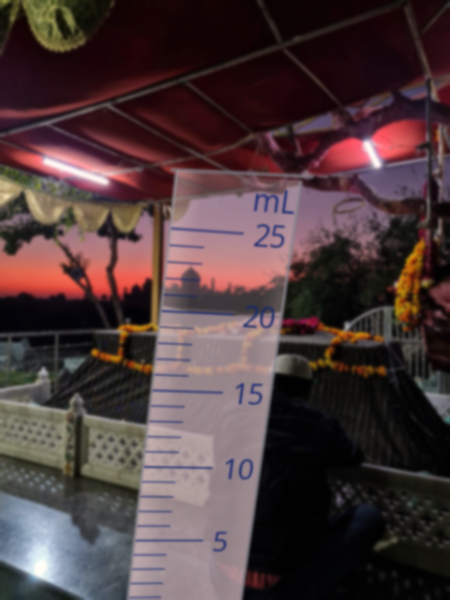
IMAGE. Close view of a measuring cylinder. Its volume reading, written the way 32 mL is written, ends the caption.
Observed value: 20 mL
